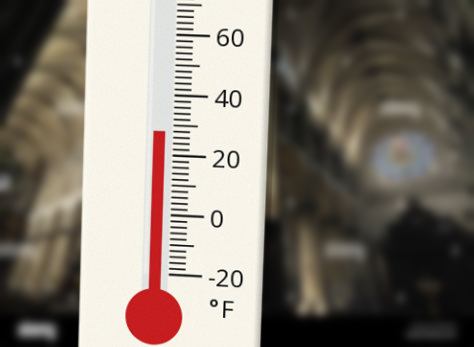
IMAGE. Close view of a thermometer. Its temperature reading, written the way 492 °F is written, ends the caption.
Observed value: 28 °F
